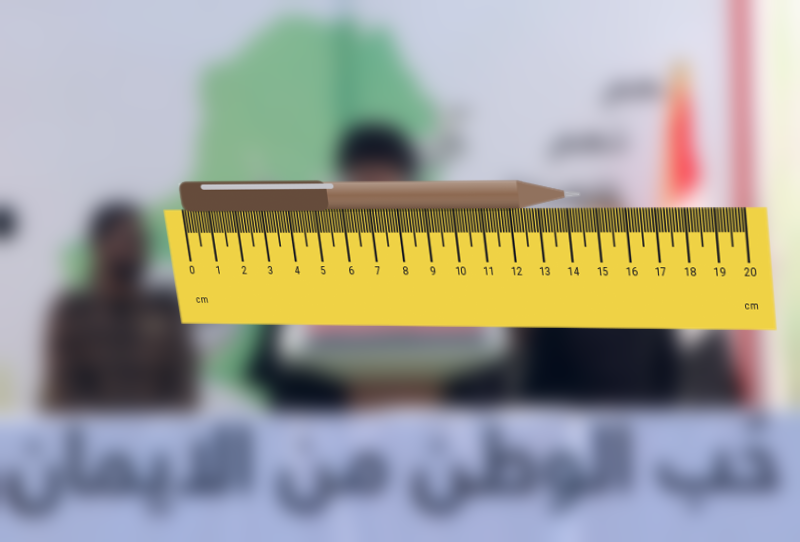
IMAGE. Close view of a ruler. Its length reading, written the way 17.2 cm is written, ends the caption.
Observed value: 14.5 cm
